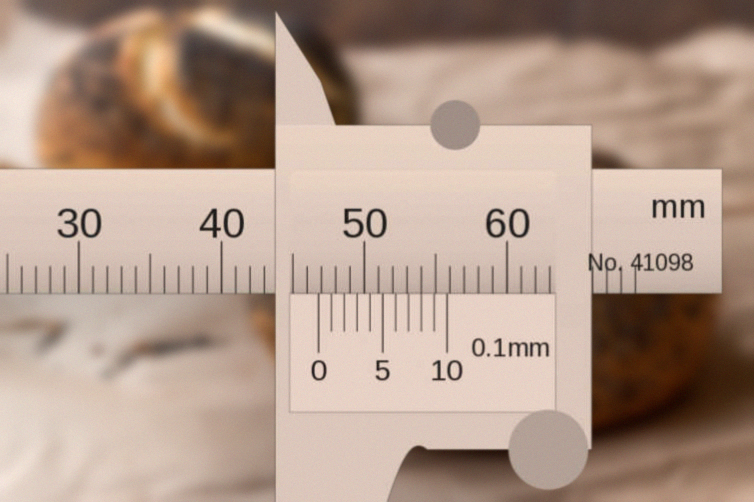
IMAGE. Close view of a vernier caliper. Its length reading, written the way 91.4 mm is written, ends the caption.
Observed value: 46.8 mm
